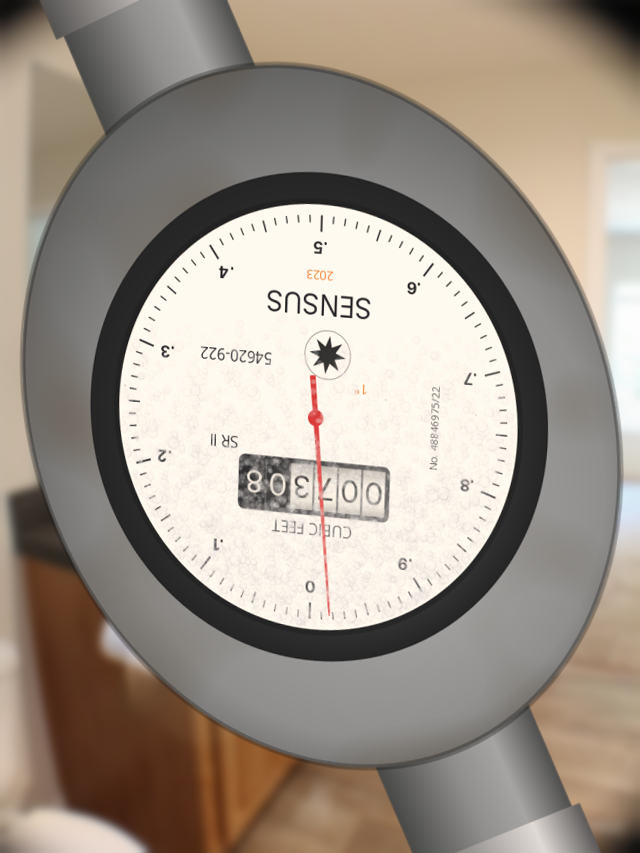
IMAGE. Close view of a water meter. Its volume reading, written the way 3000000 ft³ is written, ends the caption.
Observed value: 7307.98 ft³
